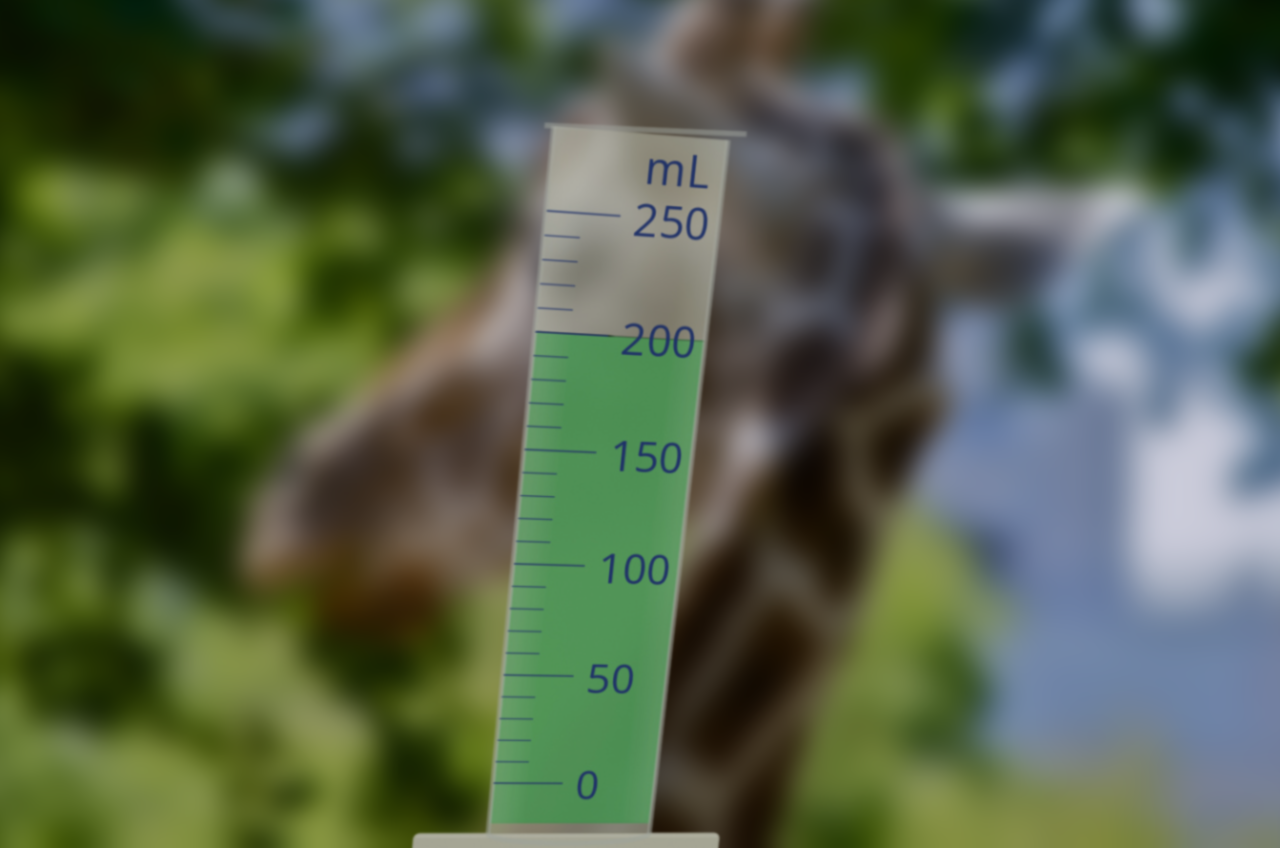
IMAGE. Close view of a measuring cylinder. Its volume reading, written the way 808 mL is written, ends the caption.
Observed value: 200 mL
